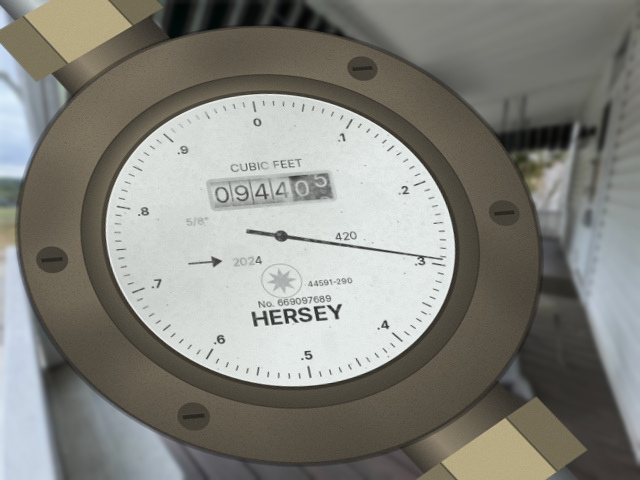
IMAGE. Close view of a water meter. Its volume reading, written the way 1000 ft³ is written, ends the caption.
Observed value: 94405.29 ft³
